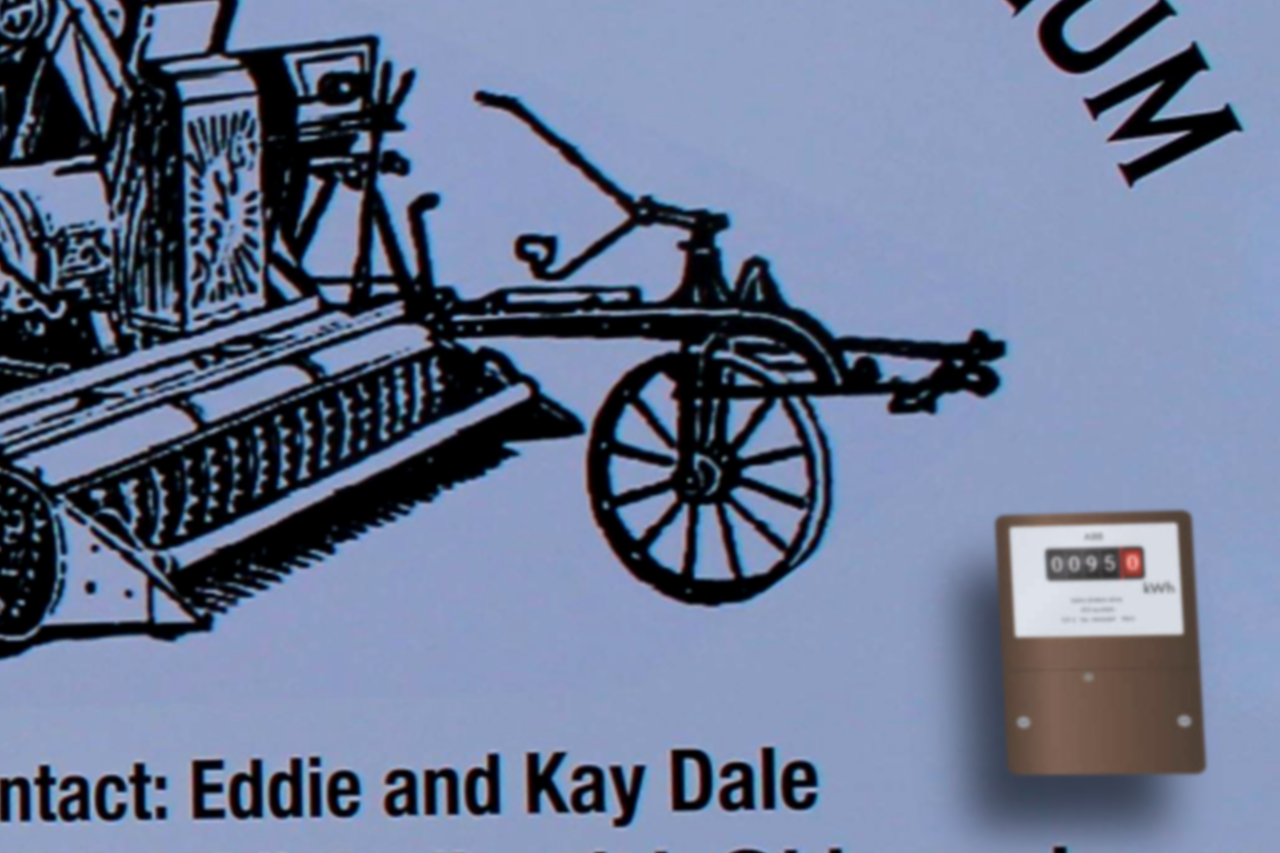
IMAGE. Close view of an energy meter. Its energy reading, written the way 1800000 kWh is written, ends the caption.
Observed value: 95.0 kWh
